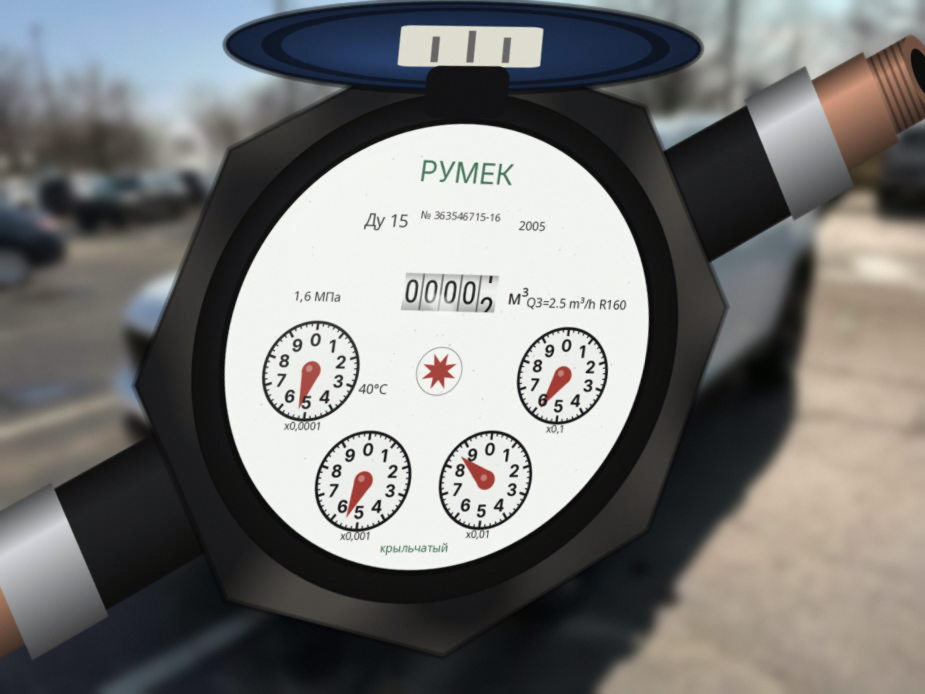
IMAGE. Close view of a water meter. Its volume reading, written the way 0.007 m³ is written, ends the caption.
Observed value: 1.5855 m³
